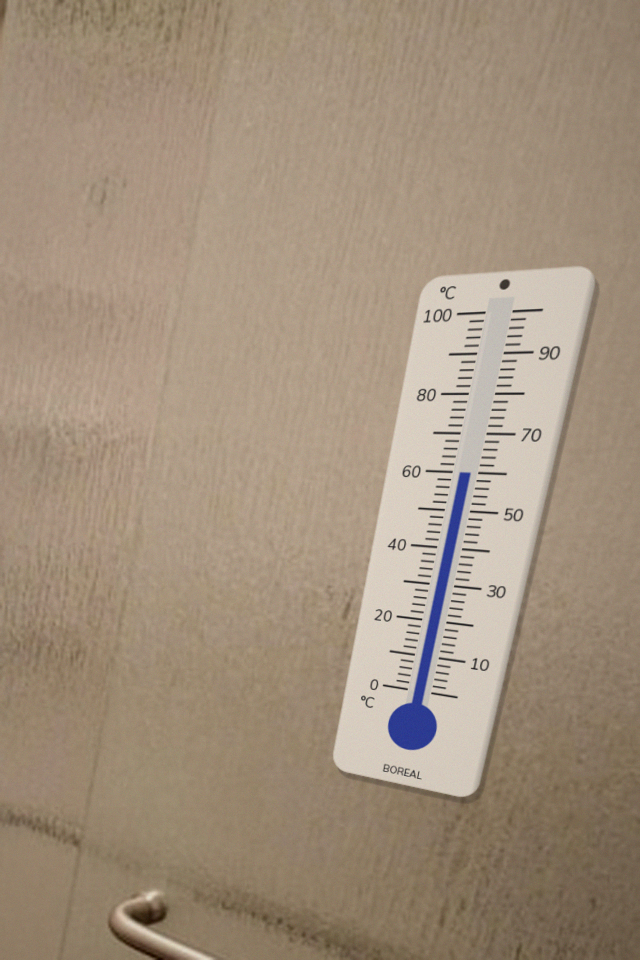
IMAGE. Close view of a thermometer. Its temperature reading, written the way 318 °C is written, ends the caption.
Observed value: 60 °C
